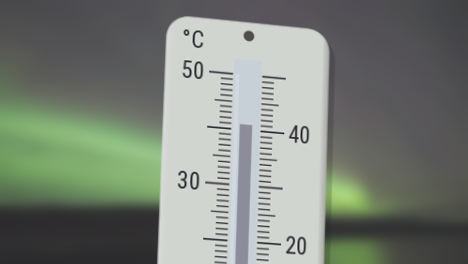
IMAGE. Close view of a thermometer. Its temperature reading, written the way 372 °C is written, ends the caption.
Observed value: 41 °C
